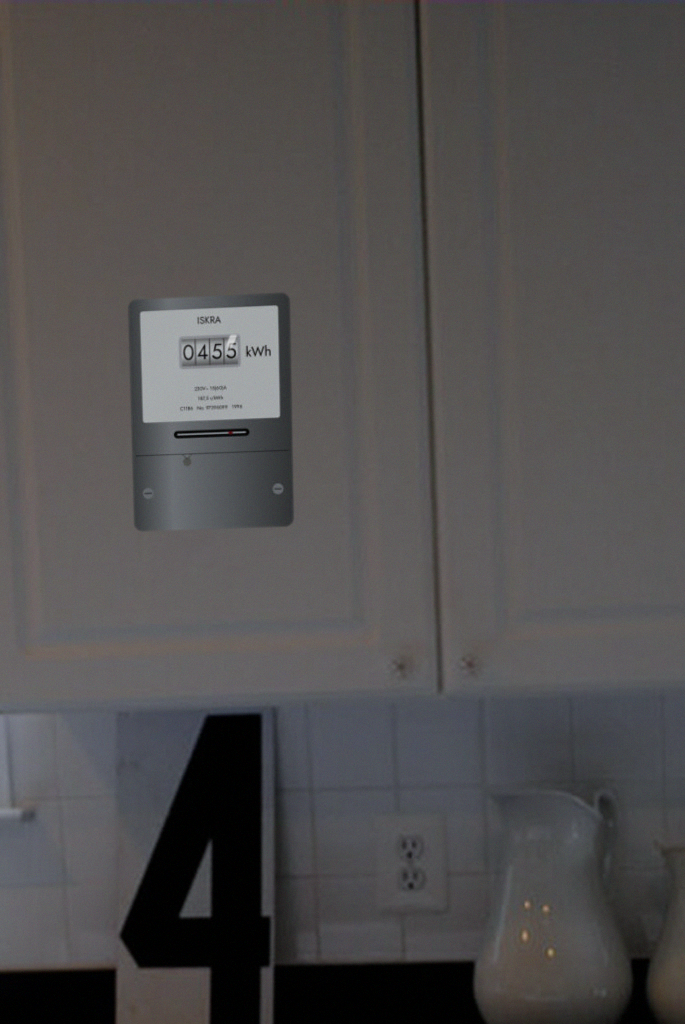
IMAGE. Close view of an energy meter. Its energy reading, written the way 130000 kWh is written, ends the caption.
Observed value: 455 kWh
